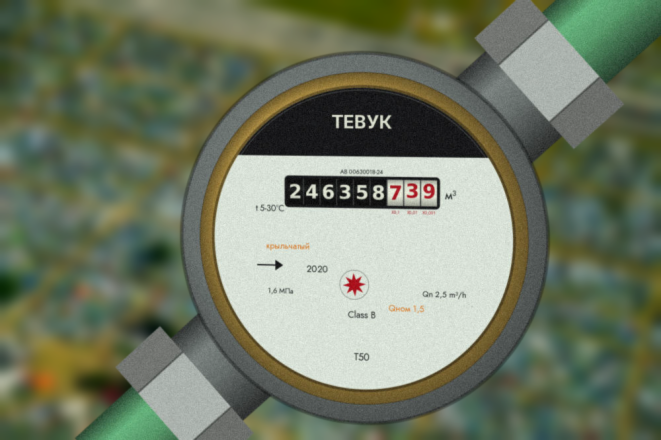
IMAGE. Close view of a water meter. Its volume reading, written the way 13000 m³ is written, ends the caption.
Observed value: 246358.739 m³
